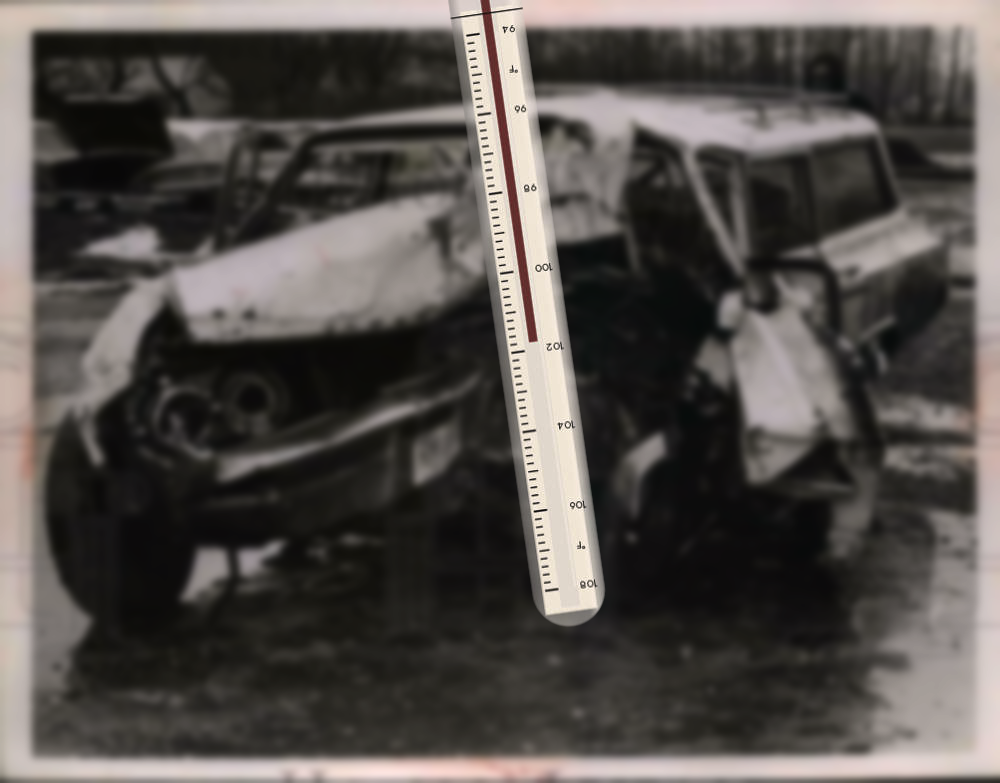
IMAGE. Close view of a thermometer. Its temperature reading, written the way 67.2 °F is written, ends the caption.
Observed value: 101.8 °F
